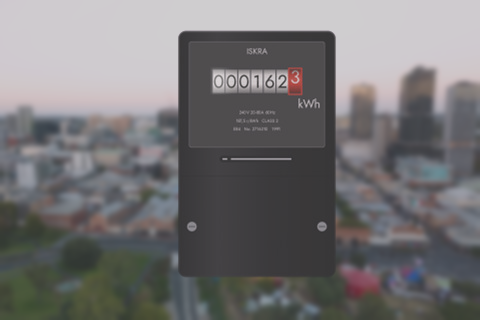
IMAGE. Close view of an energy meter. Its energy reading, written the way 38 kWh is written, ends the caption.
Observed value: 162.3 kWh
